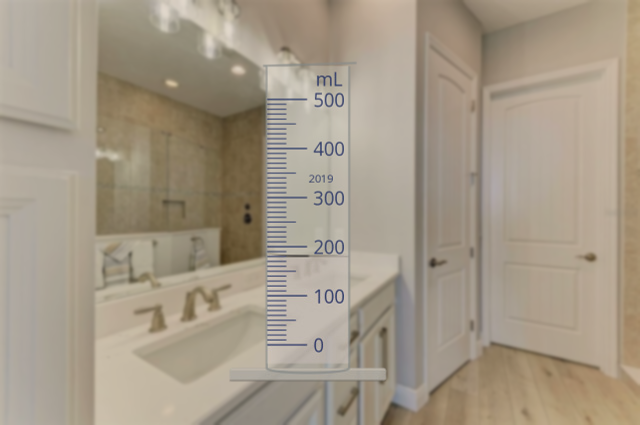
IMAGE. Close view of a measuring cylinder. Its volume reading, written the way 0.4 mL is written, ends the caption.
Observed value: 180 mL
